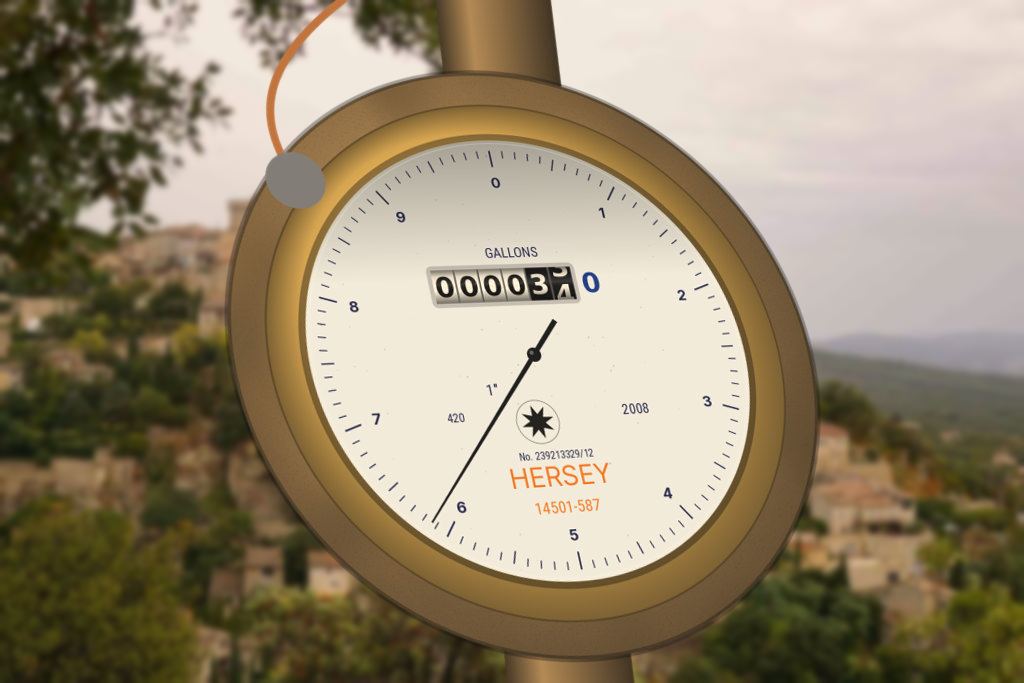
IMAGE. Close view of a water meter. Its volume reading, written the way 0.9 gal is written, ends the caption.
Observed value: 336.1 gal
